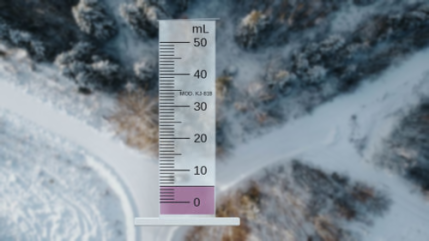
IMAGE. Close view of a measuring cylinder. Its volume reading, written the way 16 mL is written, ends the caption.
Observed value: 5 mL
